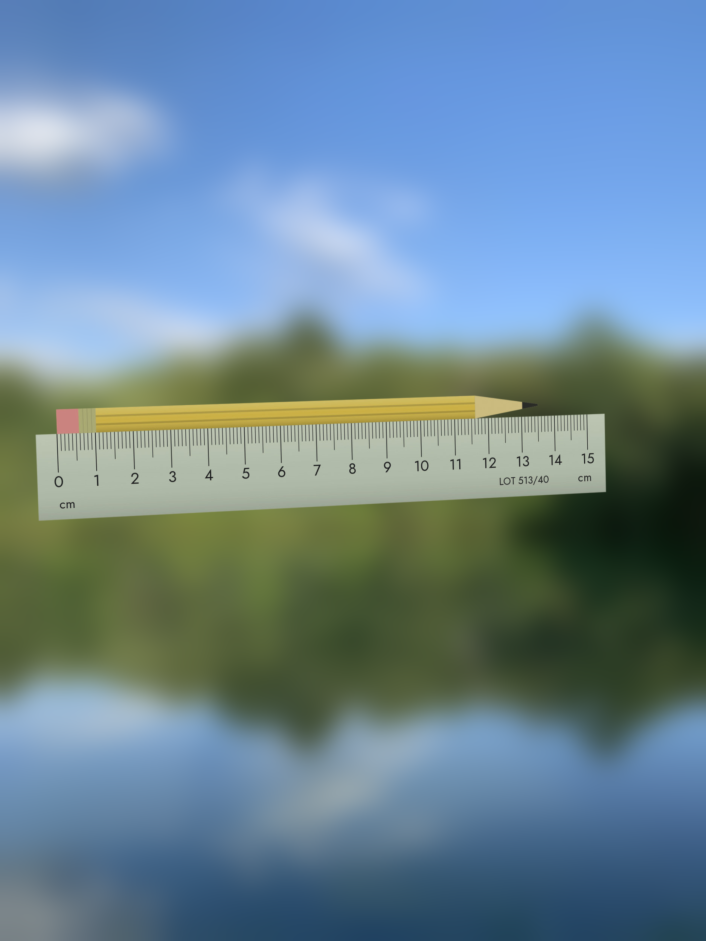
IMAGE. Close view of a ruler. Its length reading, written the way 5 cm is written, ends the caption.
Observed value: 13.5 cm
